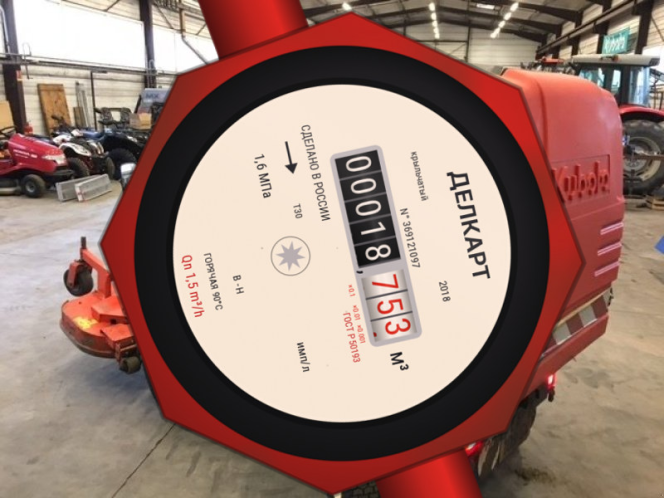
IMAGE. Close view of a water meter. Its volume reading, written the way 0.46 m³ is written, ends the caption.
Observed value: 18.753 m³
